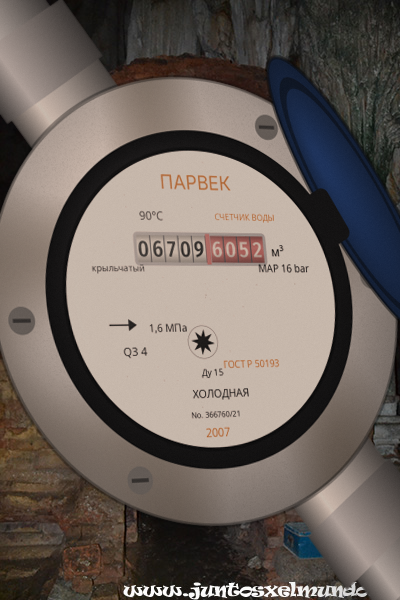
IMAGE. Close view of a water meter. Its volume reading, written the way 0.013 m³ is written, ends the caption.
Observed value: 6709.6052 m³
